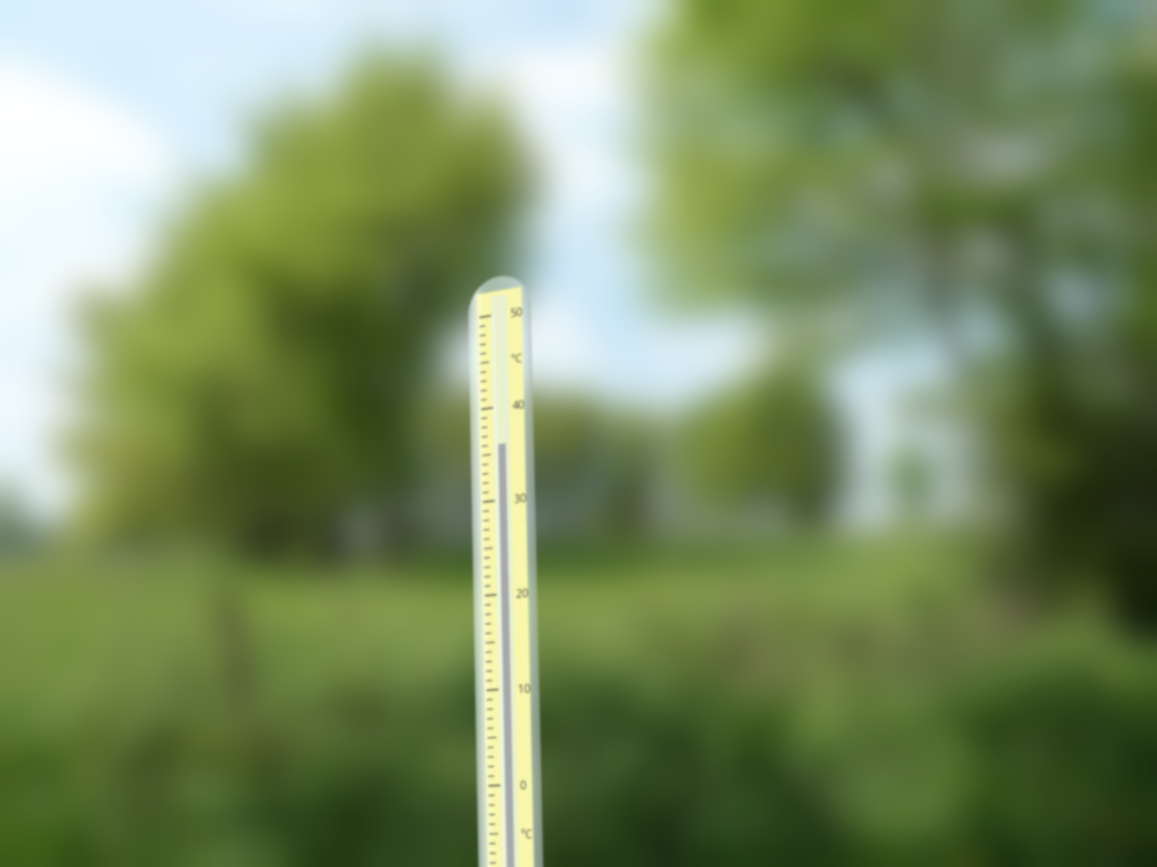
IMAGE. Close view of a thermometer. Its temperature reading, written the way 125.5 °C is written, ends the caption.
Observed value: 36 °C
